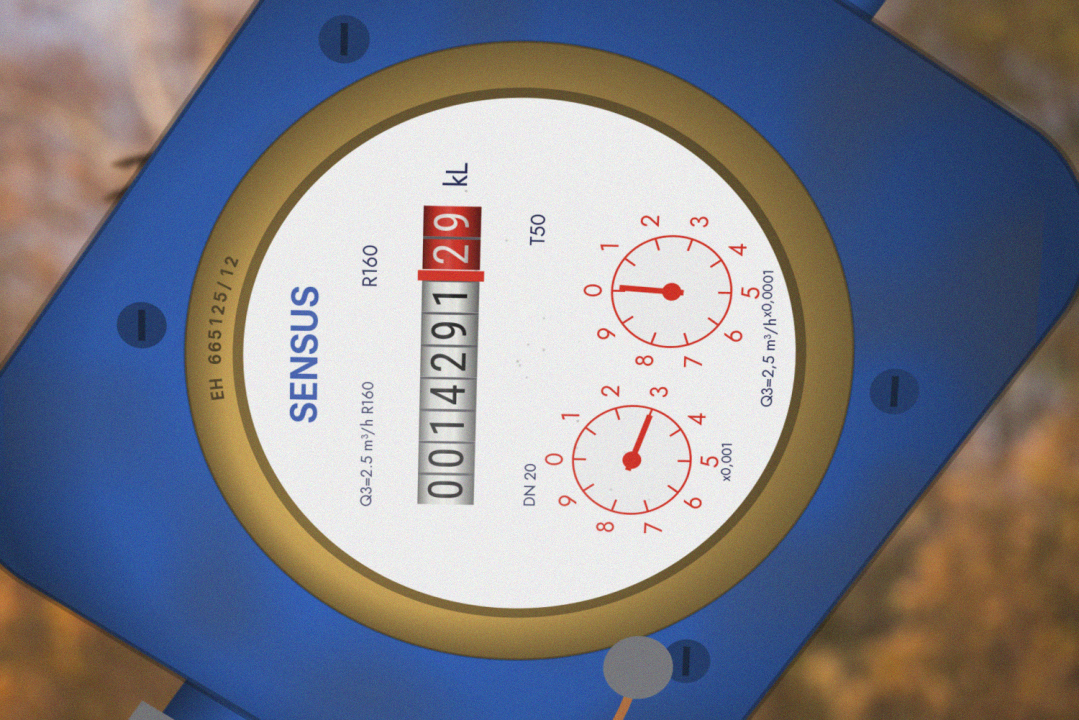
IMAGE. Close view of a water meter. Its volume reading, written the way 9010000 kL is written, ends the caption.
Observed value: 14291.2930 kL
